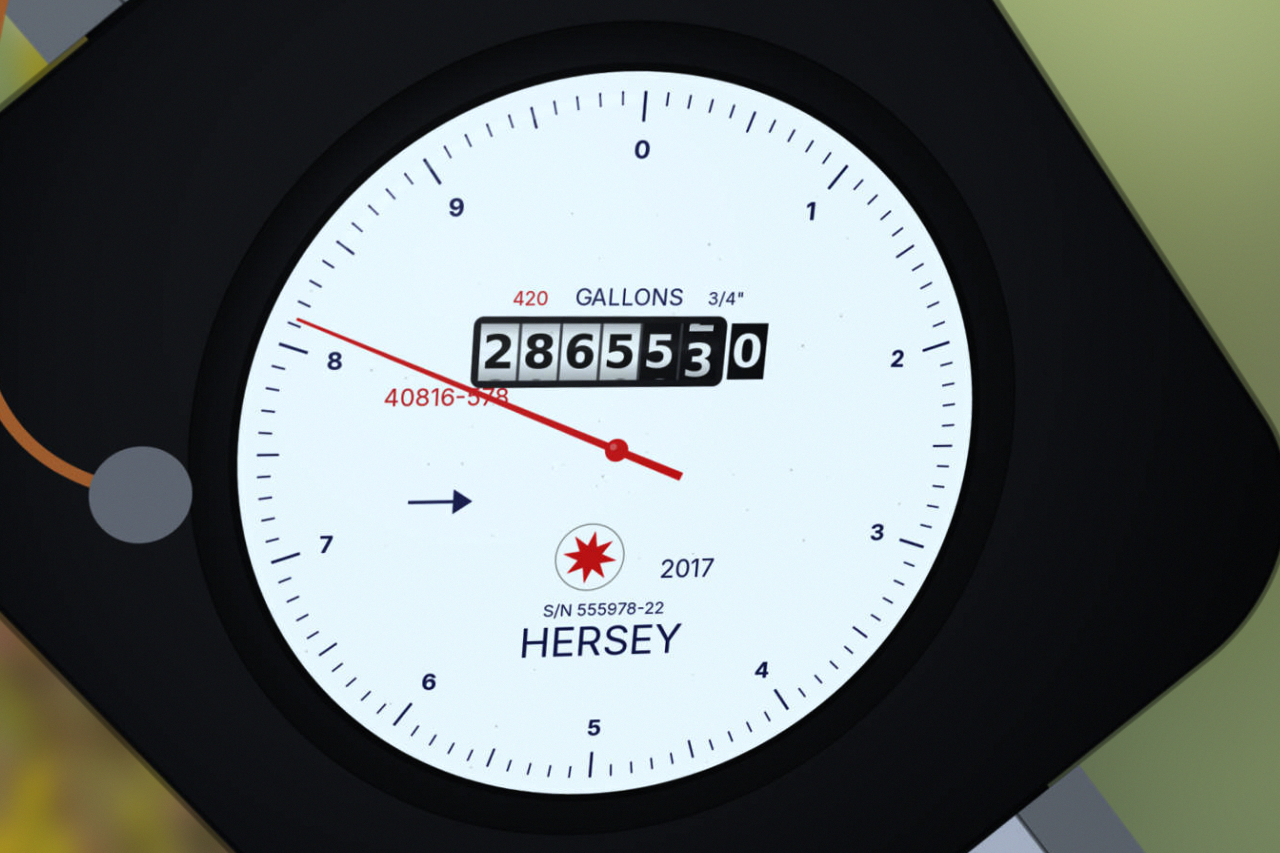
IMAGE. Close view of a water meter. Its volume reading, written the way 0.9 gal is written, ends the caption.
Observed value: 2865528.1 gal
